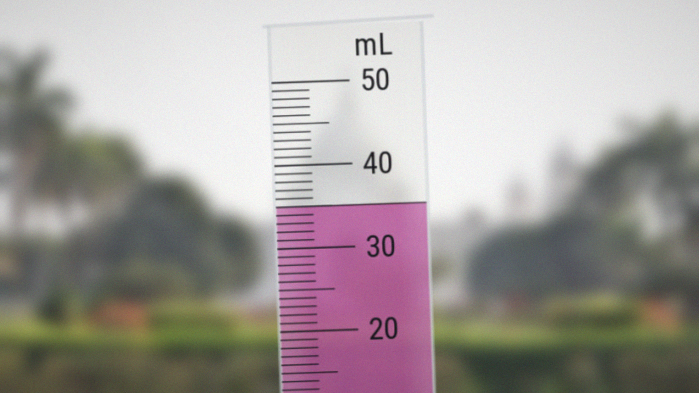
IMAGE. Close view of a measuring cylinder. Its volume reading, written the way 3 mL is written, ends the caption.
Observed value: 35 mL
